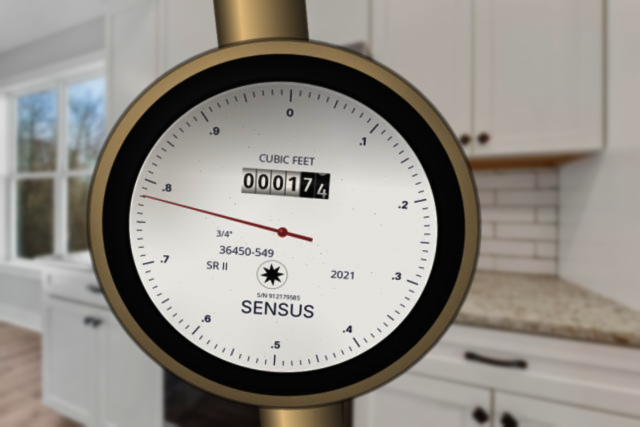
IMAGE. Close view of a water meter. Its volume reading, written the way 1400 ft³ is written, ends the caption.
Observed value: 173.78 ft³
